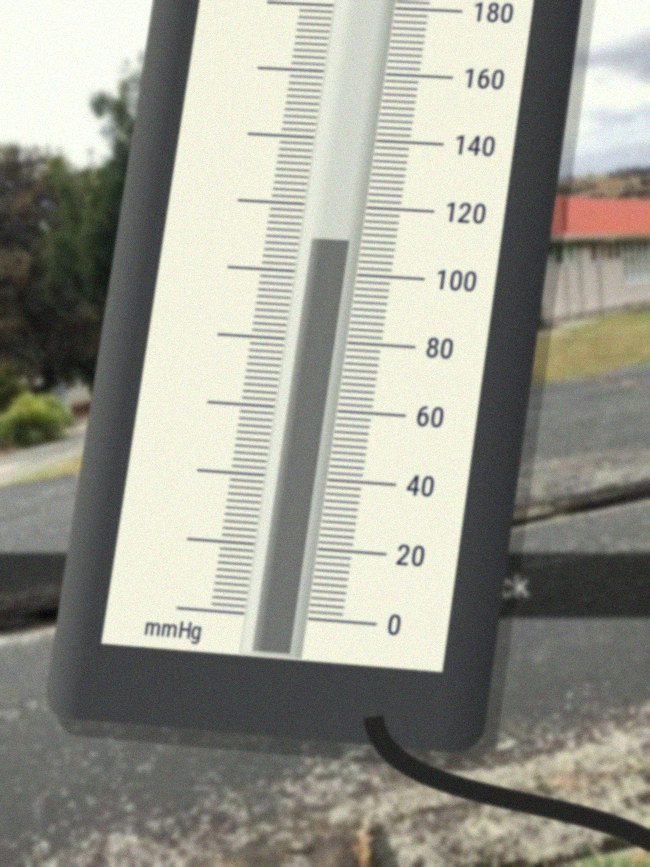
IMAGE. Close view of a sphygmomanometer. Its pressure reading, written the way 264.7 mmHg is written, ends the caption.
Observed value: 110 mmHg
